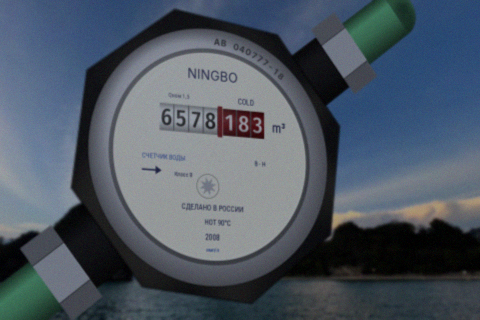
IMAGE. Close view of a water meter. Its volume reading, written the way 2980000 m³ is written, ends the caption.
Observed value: 6578.183 m³
